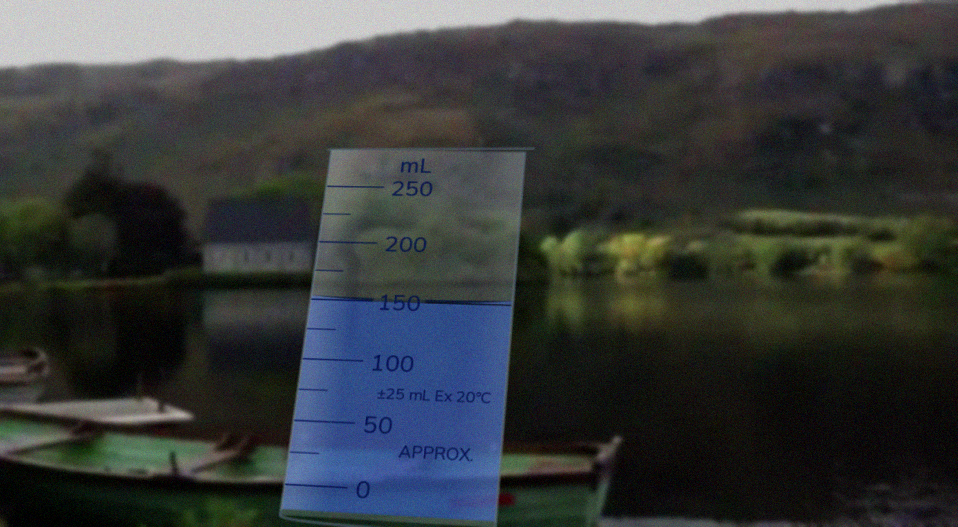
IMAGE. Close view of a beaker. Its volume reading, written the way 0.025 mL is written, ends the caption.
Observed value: 150 mL
